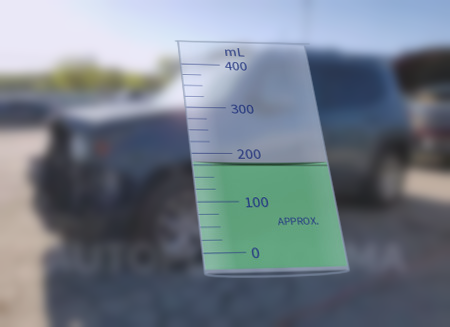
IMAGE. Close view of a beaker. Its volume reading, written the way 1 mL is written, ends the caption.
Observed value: 175 mL
